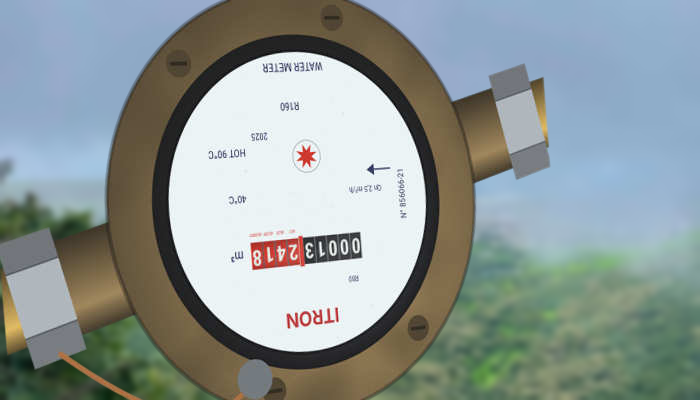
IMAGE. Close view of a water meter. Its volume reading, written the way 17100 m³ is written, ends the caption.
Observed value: 13.2418 m³
